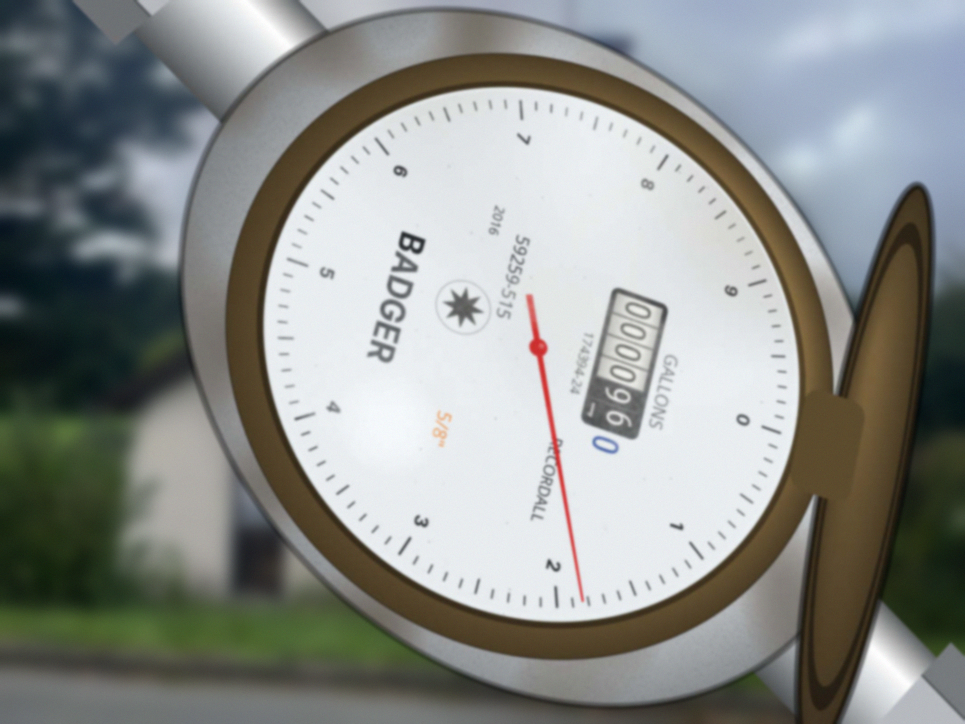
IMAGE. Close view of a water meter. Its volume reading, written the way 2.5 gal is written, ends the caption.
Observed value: 961.8 gal
